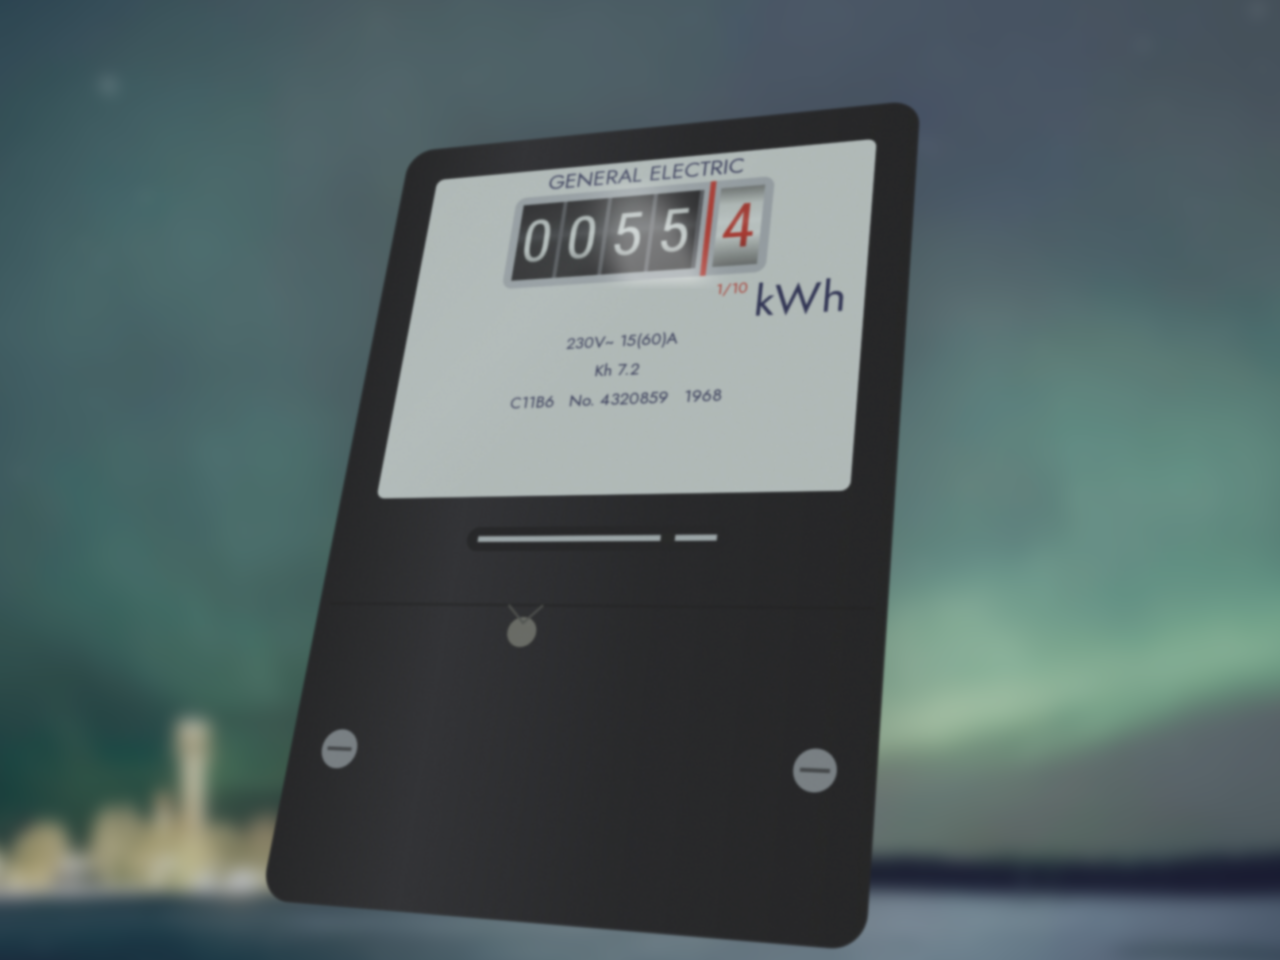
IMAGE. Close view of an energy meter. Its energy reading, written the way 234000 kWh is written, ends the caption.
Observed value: 55.4 kWh
